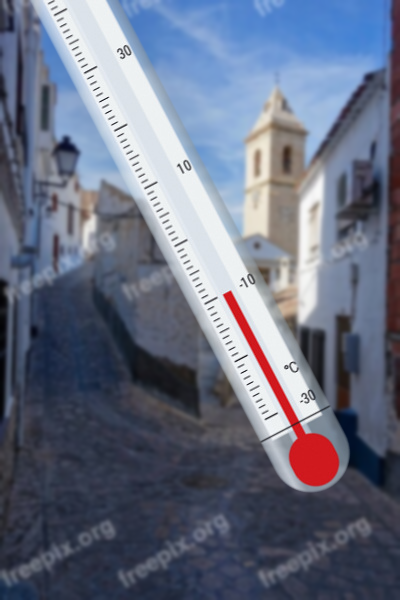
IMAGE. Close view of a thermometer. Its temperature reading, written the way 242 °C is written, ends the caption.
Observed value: -10 °C
